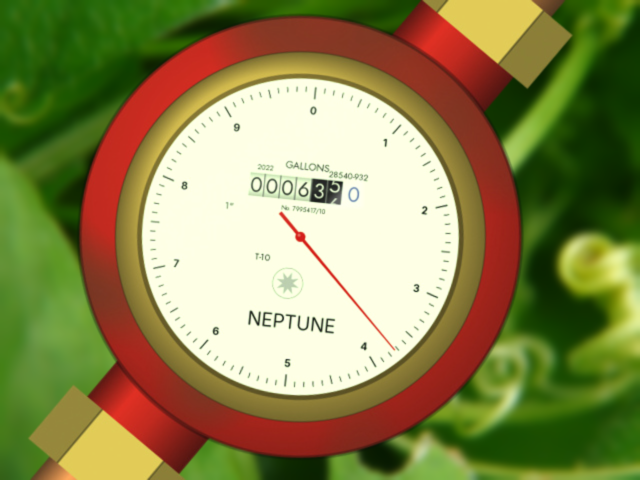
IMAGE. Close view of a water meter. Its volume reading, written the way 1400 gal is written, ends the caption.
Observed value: 6353.7 gal
